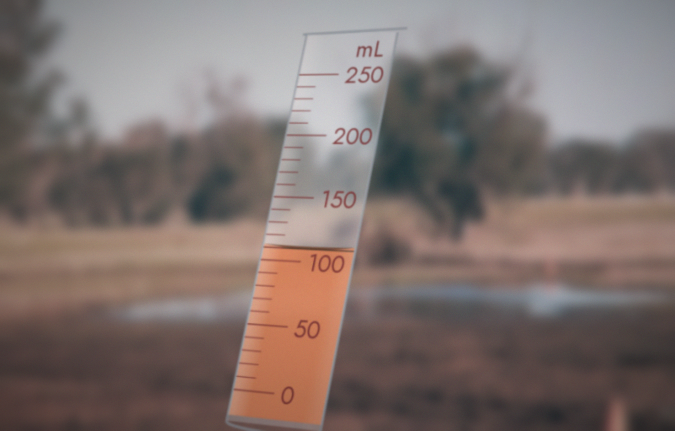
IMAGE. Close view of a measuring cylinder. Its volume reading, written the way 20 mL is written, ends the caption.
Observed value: 110 mL
